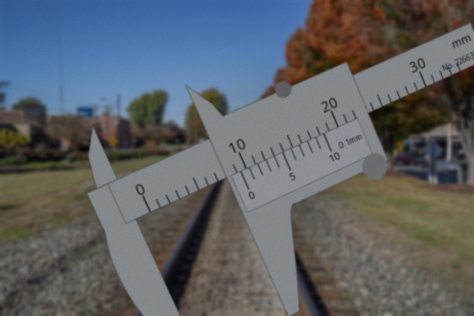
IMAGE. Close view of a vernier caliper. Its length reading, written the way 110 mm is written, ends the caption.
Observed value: 9.4 mm
